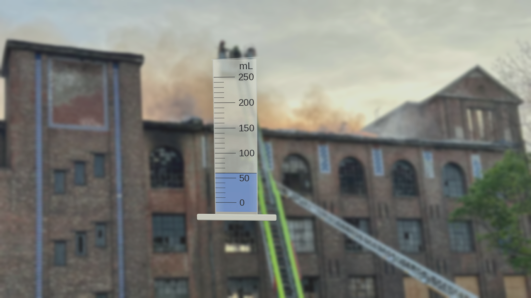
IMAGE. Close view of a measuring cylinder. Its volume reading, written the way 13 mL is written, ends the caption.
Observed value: 60 mL
